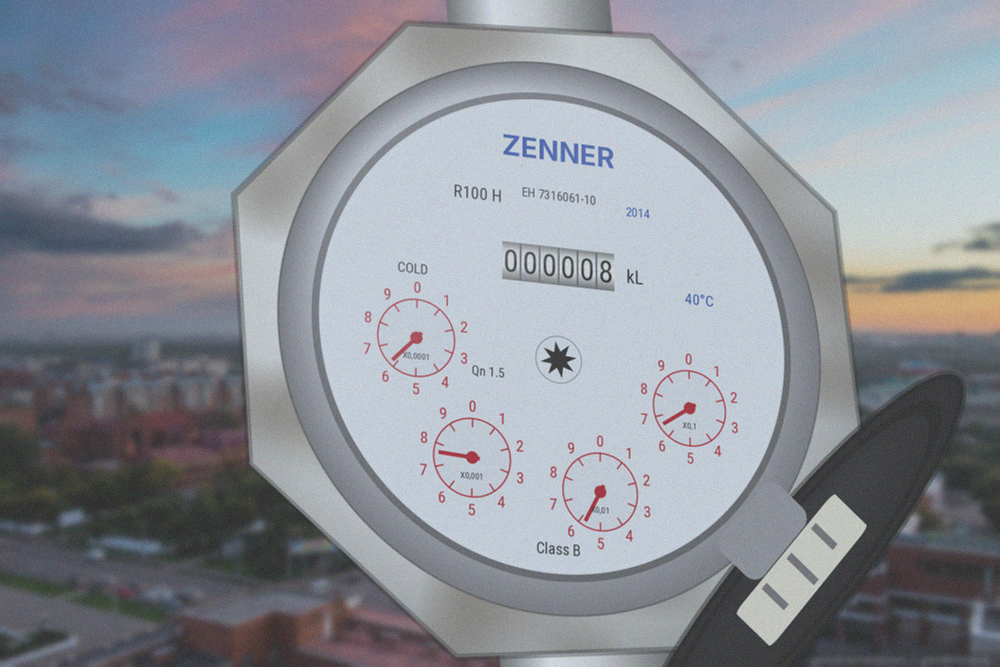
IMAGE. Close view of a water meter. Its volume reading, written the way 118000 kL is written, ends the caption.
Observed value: 8.6576 kL
